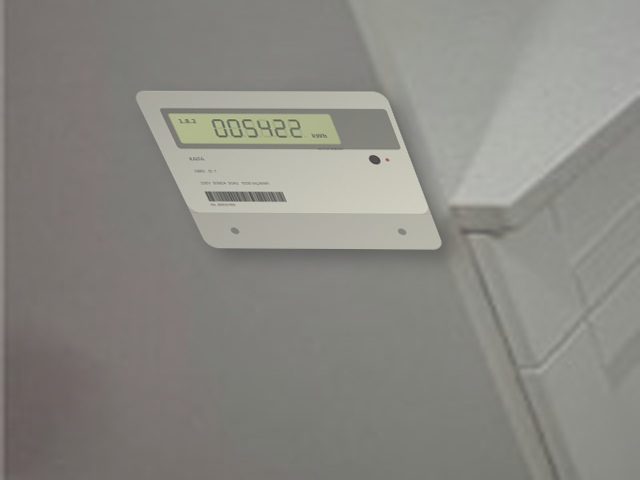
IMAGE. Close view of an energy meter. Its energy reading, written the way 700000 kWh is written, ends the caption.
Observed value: 5422 kWh
